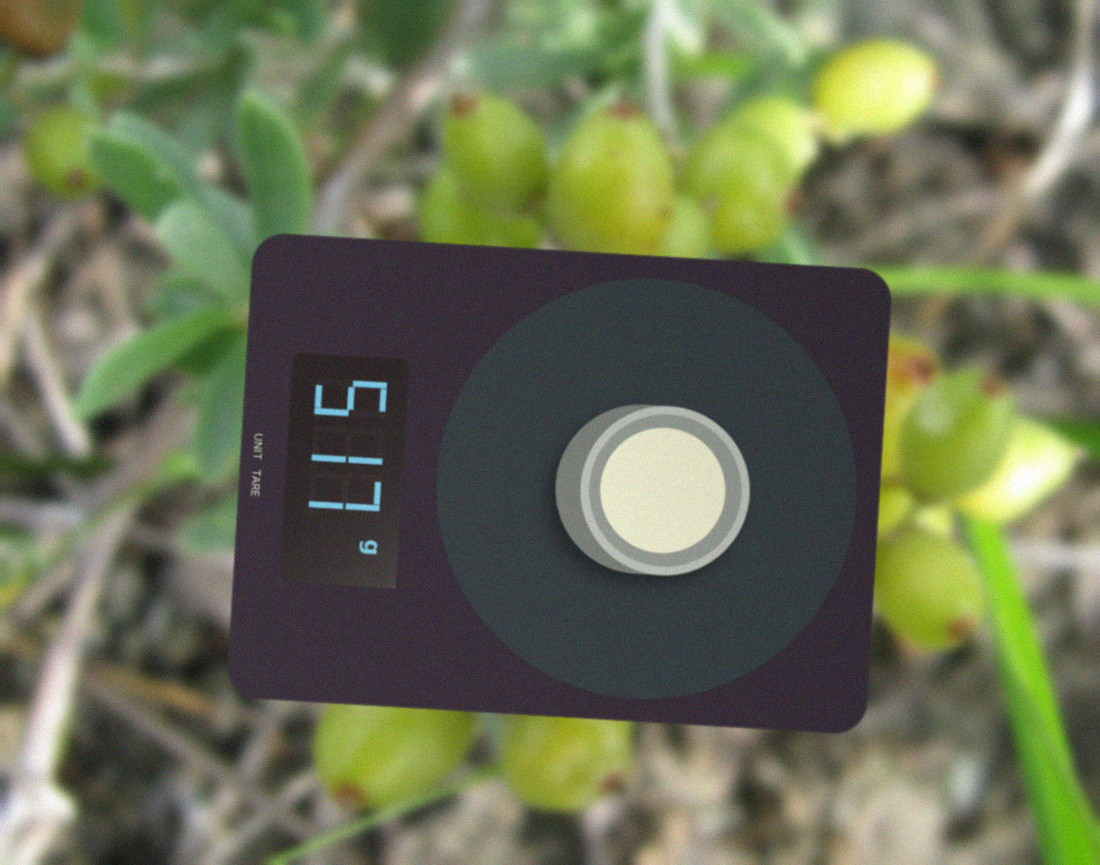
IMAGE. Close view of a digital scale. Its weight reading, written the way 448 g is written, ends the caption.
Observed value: 517 g
